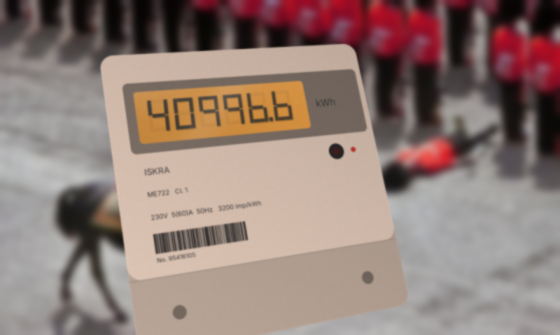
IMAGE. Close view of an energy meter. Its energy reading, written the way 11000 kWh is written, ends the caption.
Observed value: 40996.6 kWh
